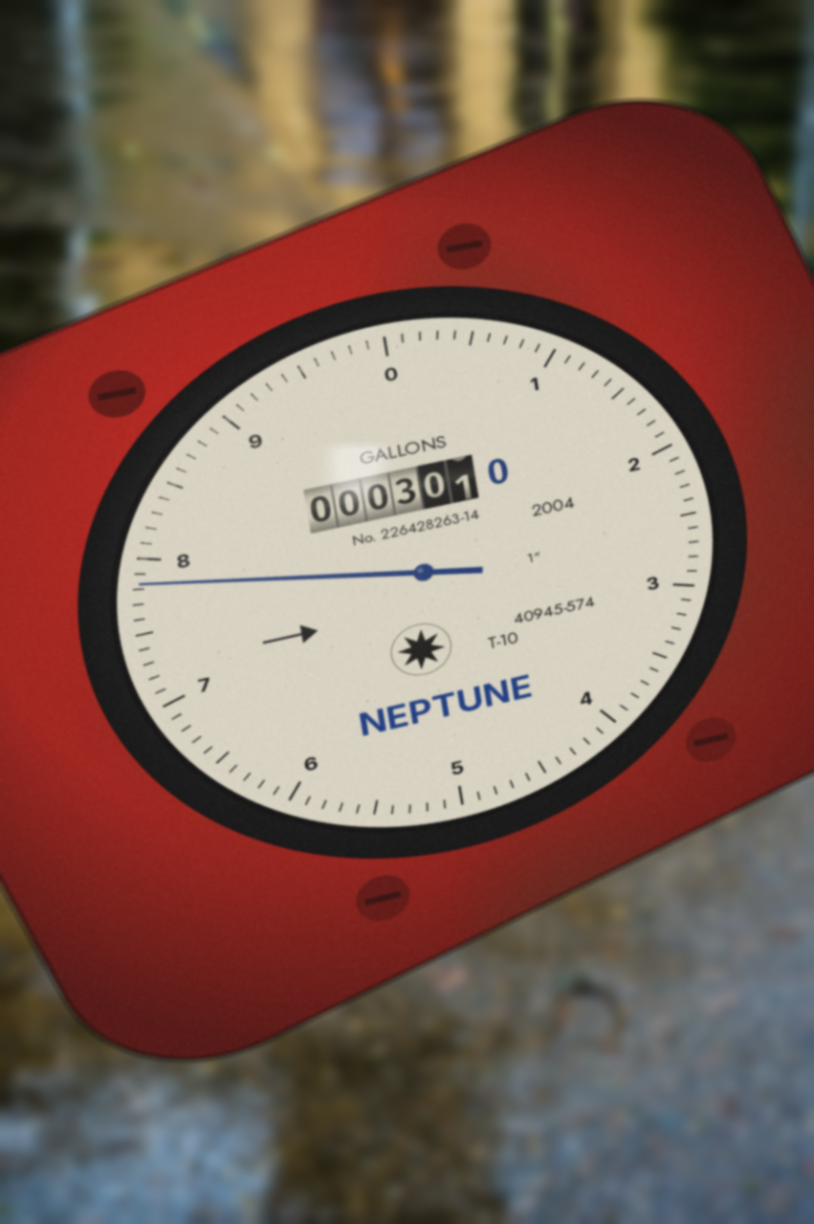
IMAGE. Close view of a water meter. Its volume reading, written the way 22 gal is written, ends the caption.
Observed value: 3007.8 gal
